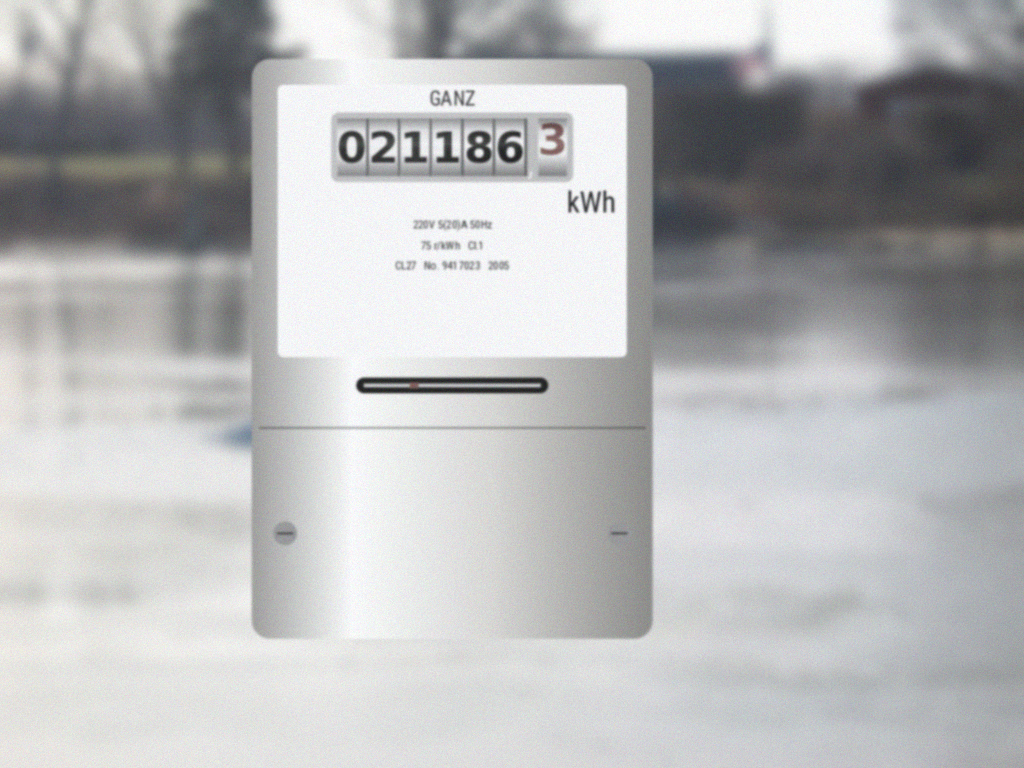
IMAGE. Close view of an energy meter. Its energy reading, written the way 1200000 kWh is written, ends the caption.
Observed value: 21186.3 kWh
